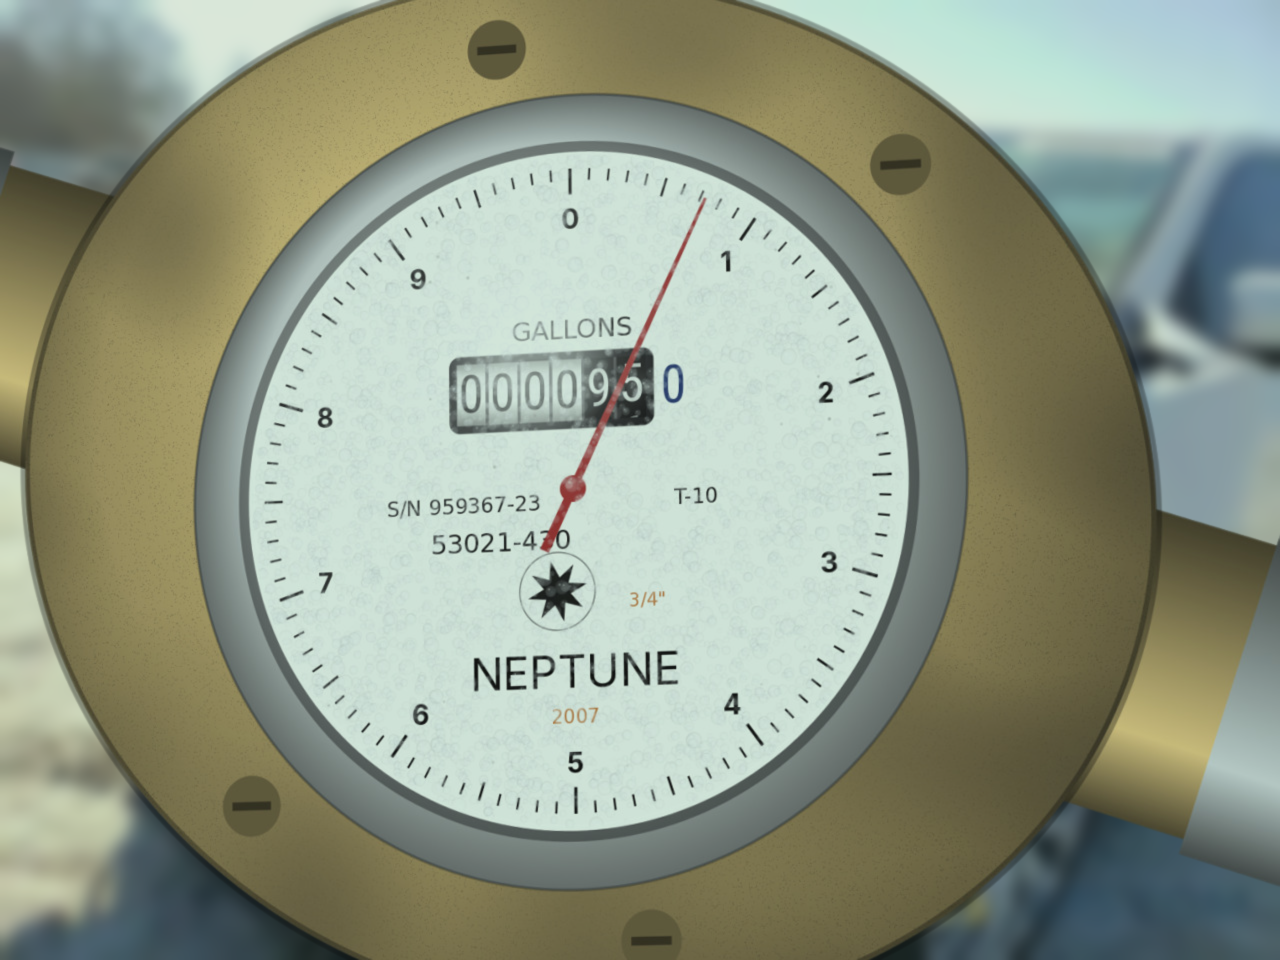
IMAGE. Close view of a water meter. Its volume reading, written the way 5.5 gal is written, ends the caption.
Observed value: 950.7 gal
